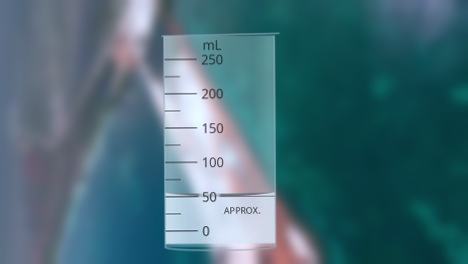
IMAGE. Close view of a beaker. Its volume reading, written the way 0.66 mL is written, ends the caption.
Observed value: 50 mL
